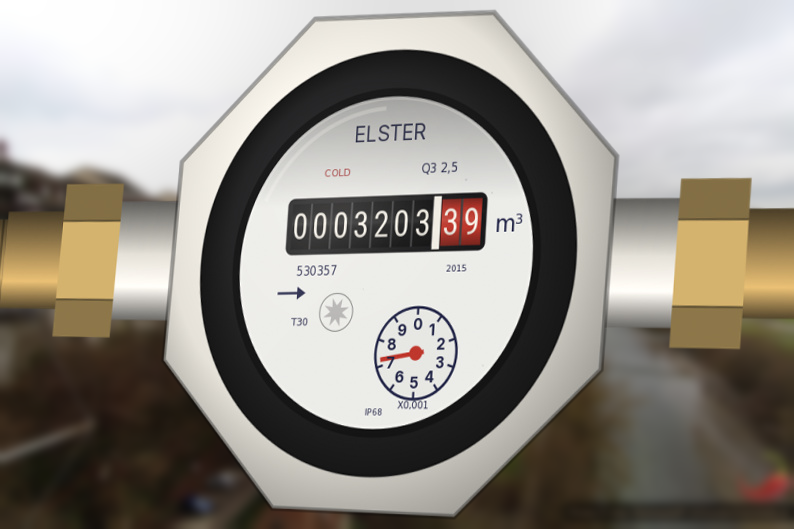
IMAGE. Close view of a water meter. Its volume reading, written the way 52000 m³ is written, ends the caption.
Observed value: 3203.397 m³
